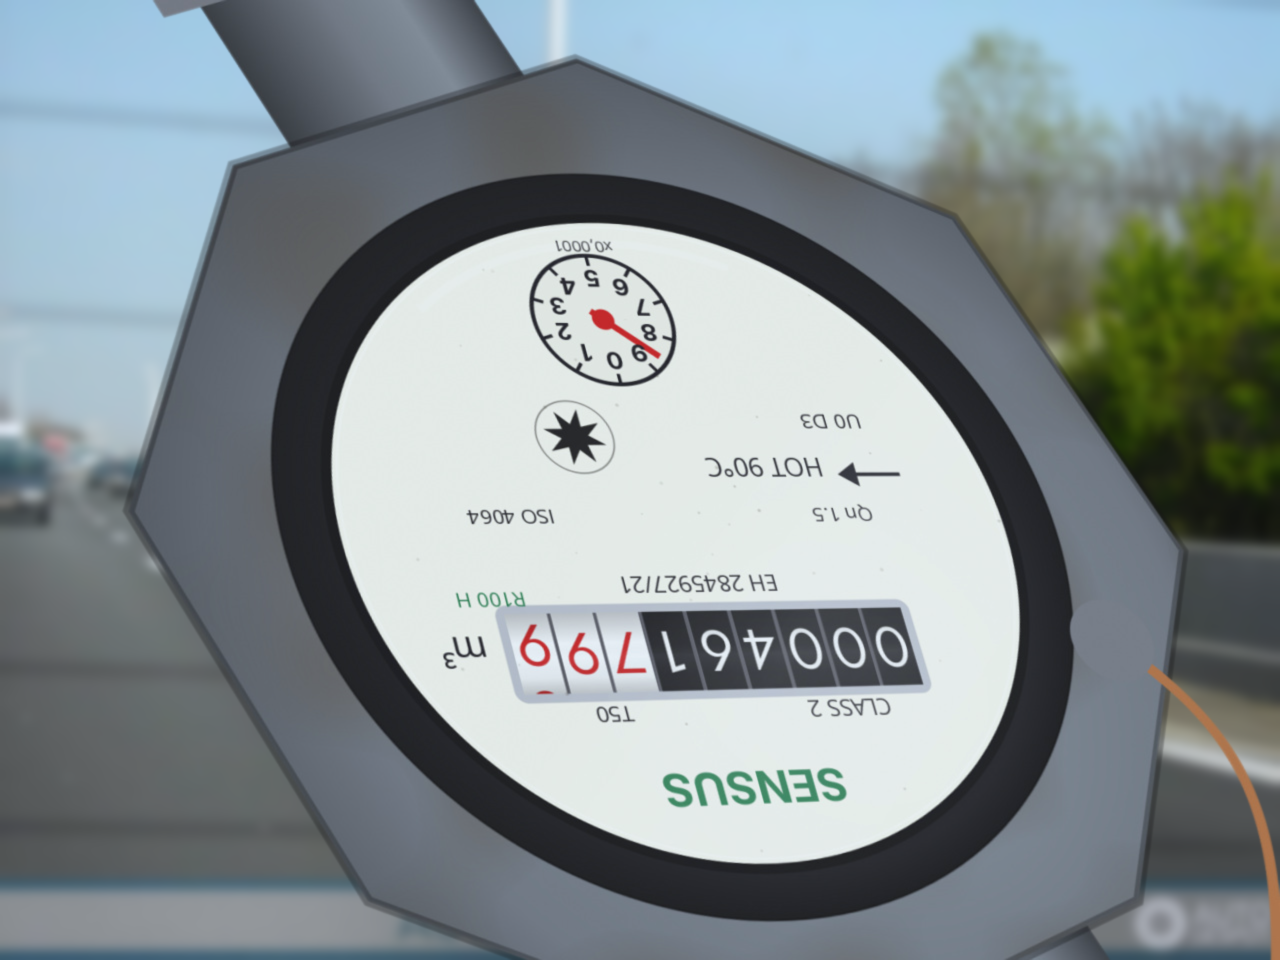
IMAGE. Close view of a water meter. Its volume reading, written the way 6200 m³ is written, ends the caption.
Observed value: 461.7988 m³
